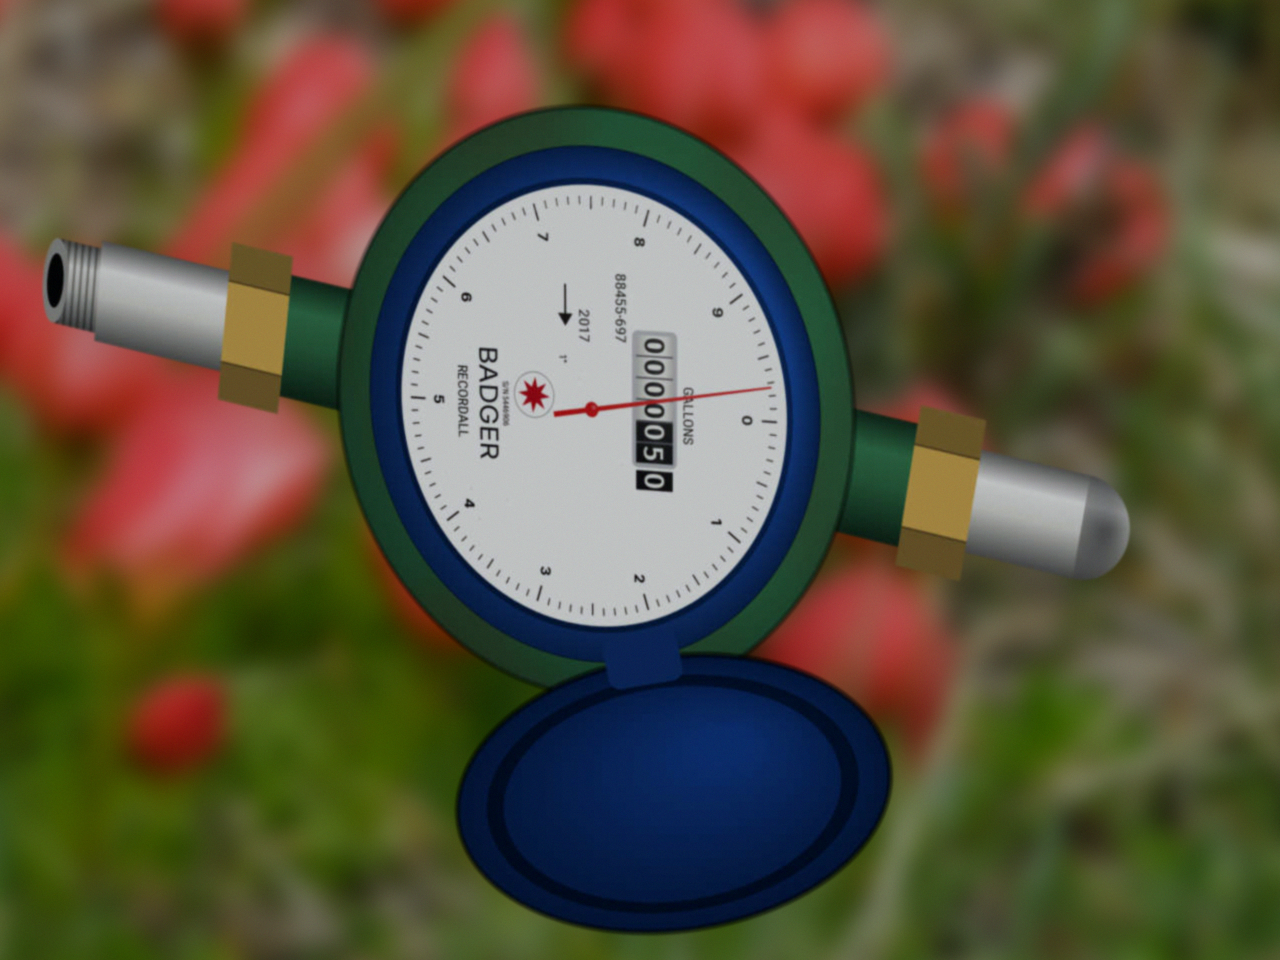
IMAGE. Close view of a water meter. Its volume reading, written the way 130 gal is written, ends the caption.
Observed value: 49.7 gal
